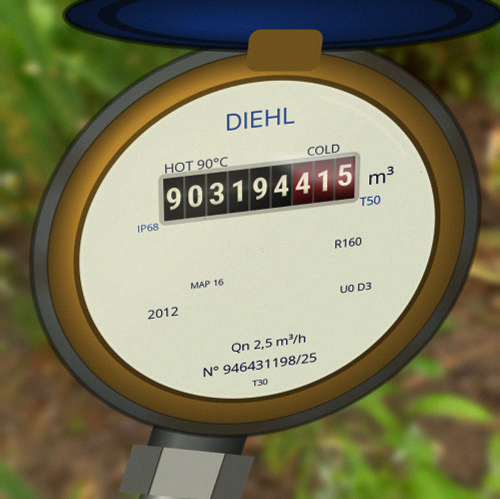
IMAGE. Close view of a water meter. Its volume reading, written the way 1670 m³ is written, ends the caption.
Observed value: 903194.415 m³
